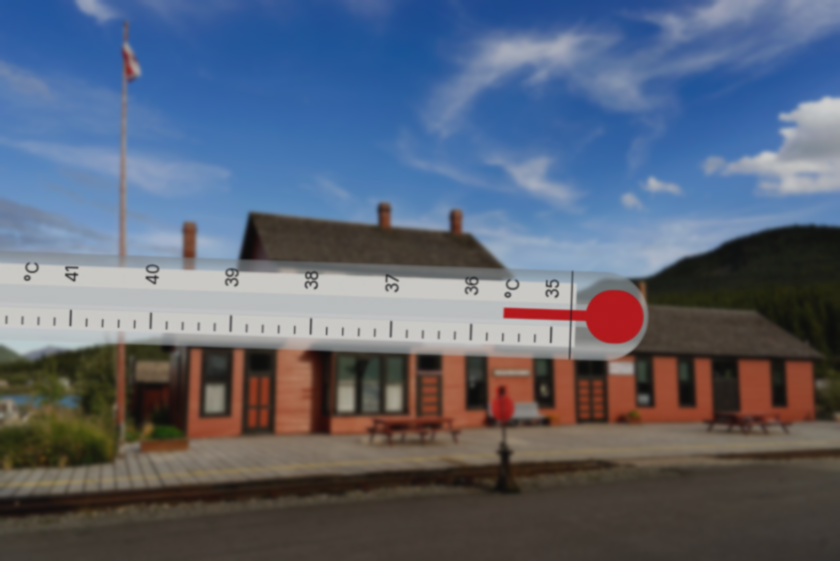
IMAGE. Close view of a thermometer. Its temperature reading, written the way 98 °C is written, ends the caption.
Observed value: 35.6 °C
